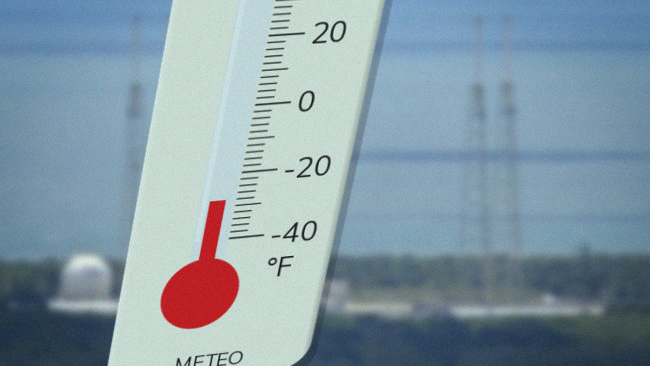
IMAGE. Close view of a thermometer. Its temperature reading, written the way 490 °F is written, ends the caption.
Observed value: -28 °F
